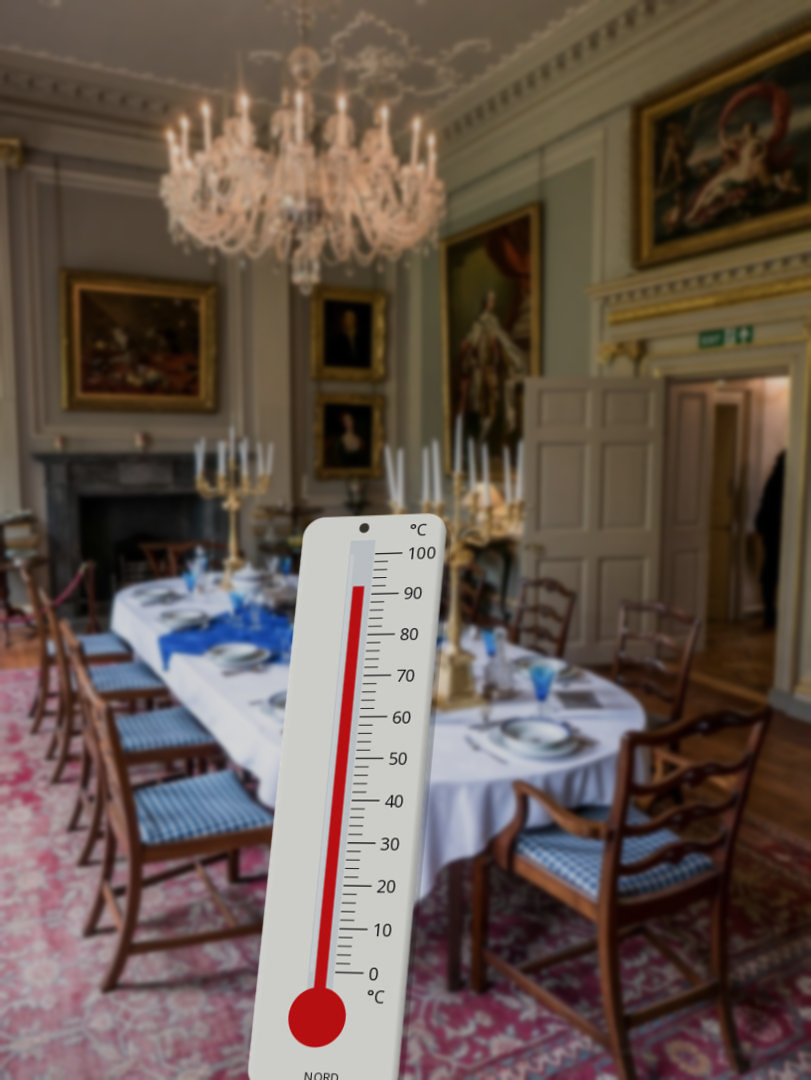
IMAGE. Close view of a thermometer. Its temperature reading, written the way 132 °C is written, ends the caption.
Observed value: 92 °C
